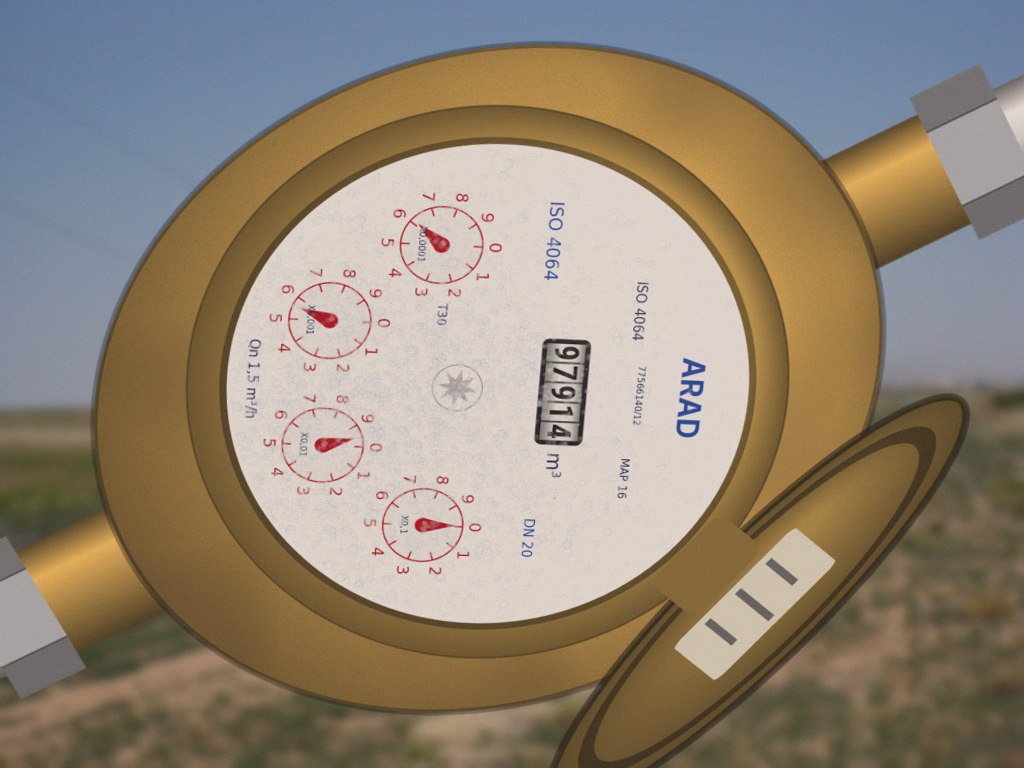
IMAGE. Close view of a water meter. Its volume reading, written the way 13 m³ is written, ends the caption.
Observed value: 97913.9956 m³
